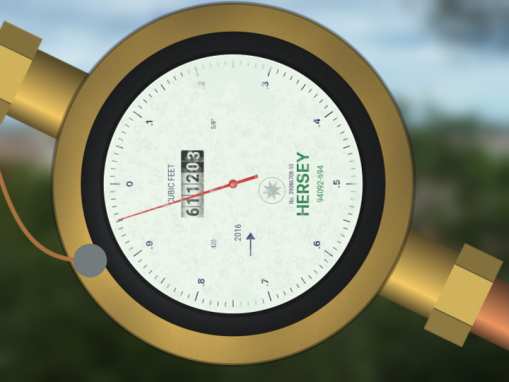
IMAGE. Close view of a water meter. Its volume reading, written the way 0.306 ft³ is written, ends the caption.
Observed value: 611202.95 ft³
